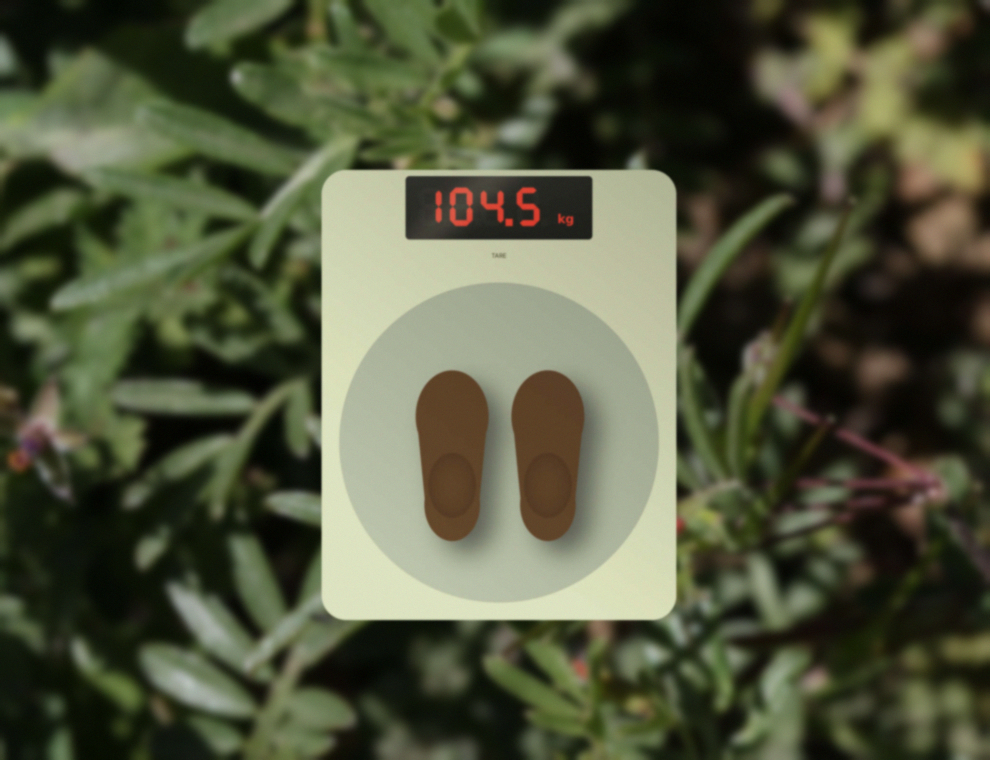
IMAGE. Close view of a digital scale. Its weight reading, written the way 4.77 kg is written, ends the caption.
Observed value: 104.5 kg
